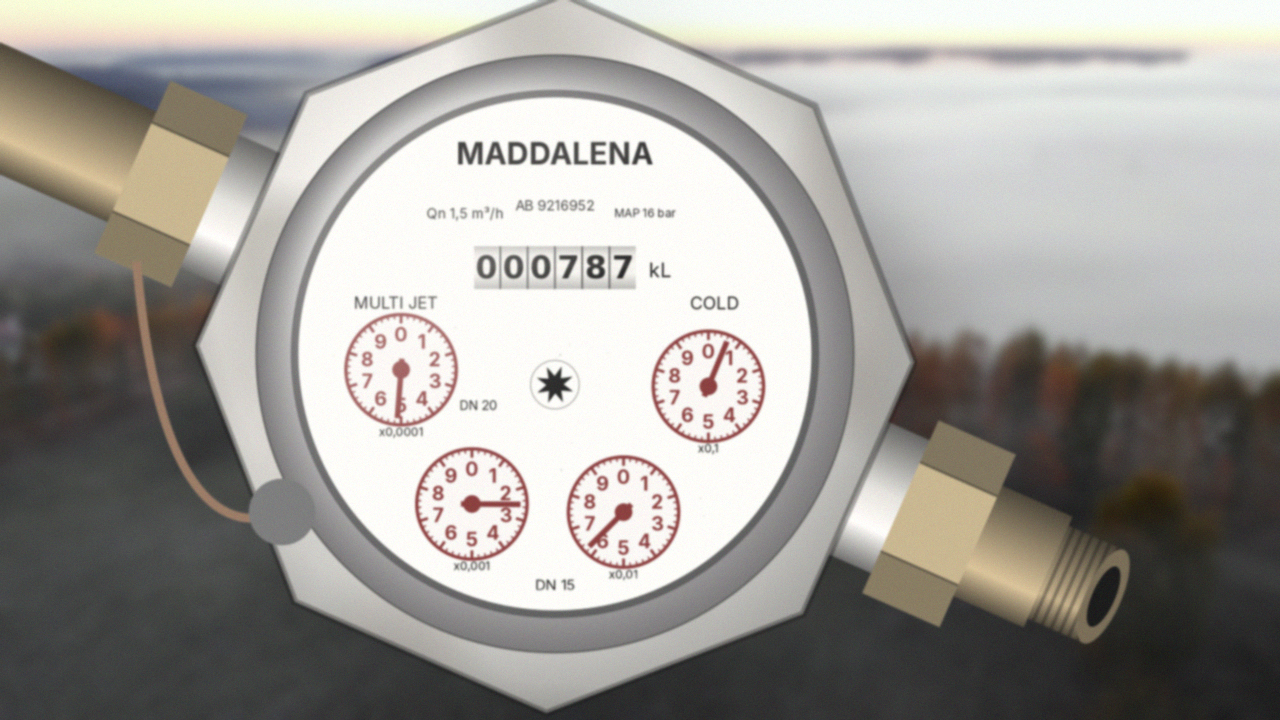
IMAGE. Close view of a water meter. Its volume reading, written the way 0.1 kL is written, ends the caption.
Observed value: 787.0625 kL
